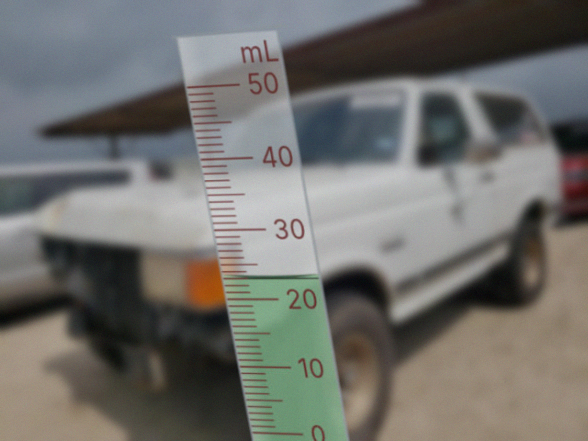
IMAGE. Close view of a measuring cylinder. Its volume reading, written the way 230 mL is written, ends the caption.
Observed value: 23 mL
